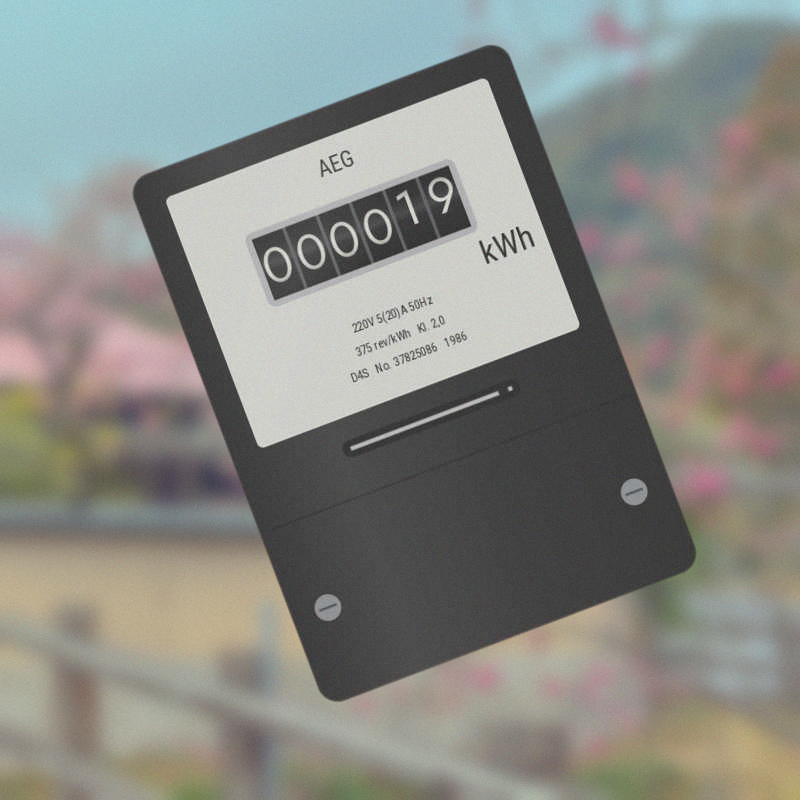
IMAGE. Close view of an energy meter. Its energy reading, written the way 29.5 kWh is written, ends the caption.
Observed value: 19 kWh
